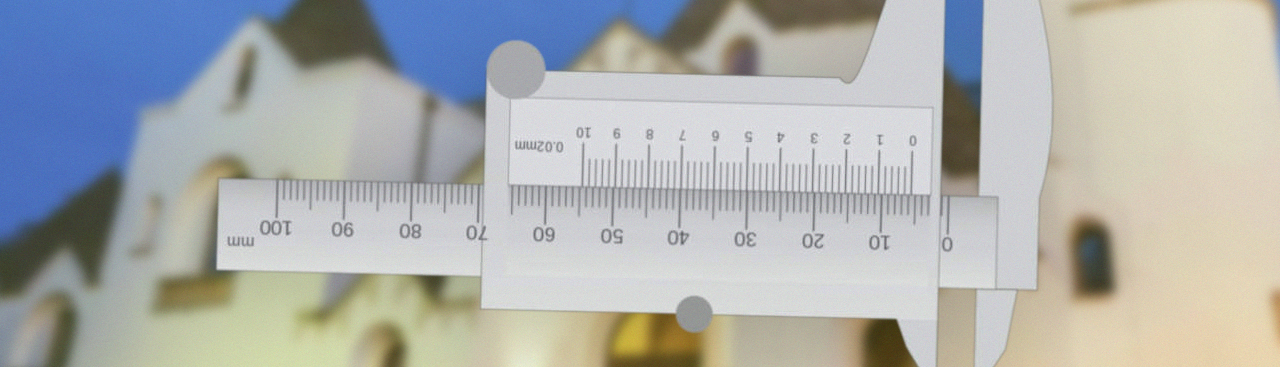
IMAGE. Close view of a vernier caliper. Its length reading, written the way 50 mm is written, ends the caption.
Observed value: 5.6 mm
